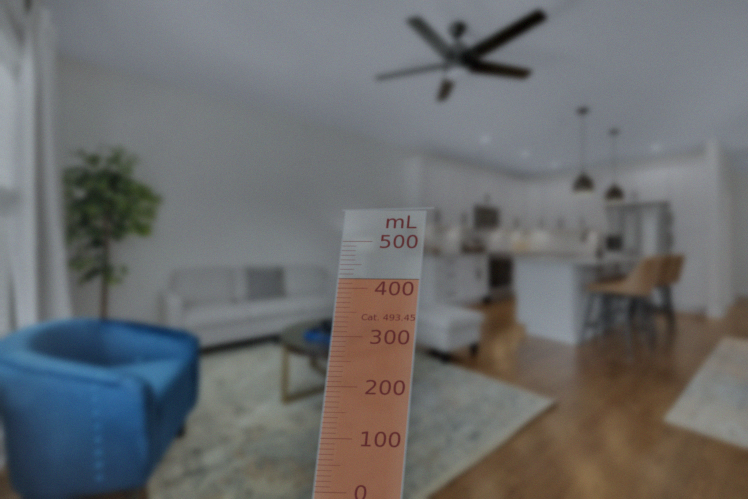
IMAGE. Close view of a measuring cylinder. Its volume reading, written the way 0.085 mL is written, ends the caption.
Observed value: 420 mL
